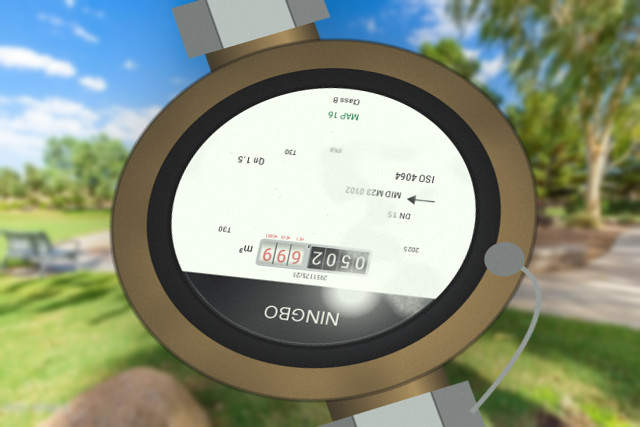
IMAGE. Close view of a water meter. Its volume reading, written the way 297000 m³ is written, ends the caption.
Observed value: 502.699 m³
